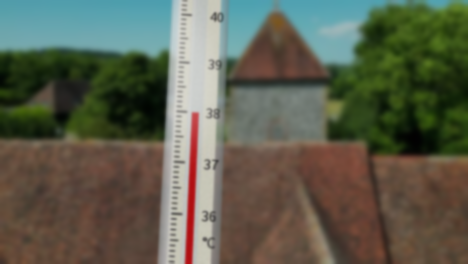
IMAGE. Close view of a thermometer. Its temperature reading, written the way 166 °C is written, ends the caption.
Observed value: 38 °C
